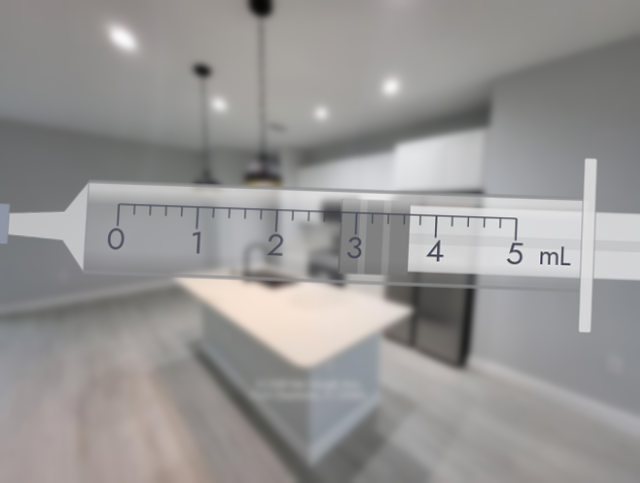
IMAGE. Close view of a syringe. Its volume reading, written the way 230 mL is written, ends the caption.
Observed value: 2.8 mL
